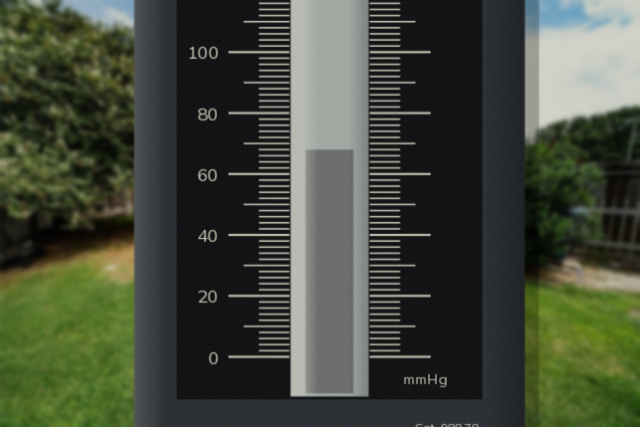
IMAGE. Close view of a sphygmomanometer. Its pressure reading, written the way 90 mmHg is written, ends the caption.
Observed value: 68 mmHg
